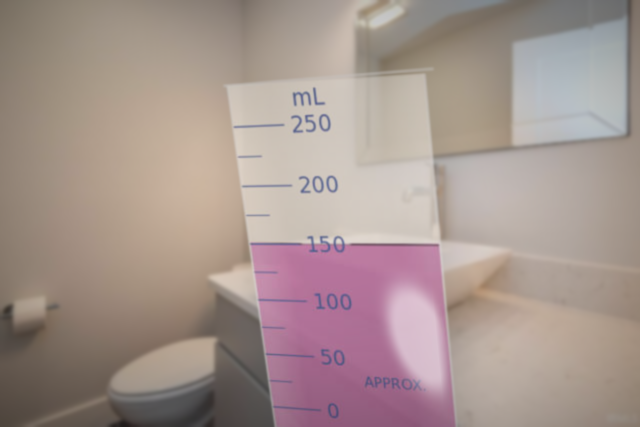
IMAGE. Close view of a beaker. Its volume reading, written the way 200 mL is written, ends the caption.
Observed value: 150 mL
